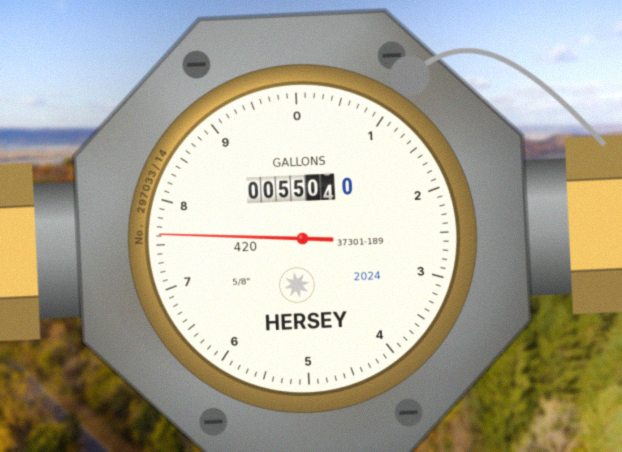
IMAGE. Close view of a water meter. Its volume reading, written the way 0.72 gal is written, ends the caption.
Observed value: 55037.6 gal
